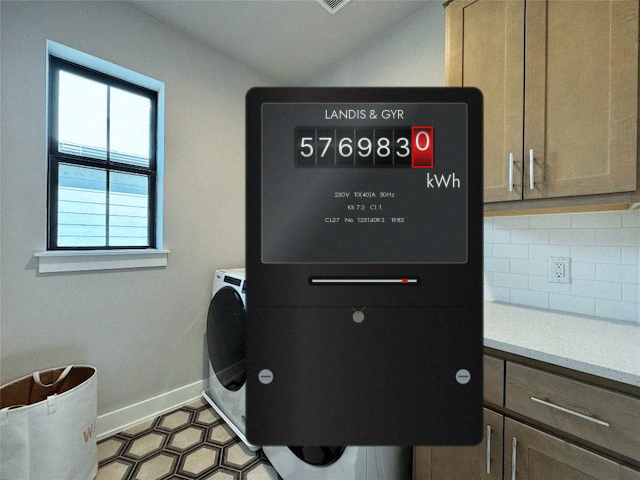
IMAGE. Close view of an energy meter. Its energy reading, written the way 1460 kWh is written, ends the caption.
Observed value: 576983.0 kWh
